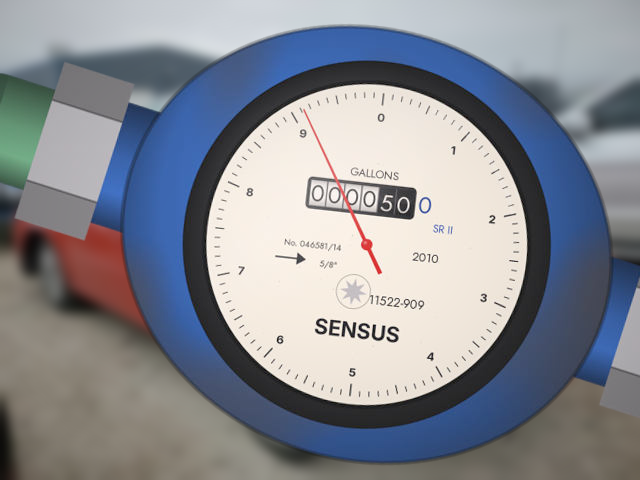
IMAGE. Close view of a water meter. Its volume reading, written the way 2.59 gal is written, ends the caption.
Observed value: 499.1 gal
